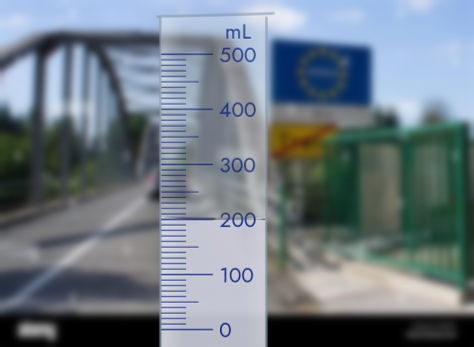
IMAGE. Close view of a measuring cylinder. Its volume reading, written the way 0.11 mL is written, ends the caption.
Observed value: 200 mL
